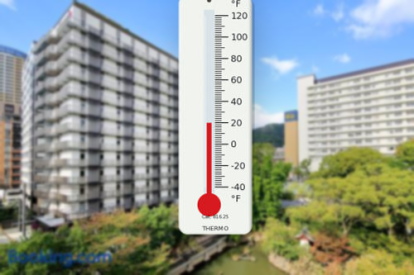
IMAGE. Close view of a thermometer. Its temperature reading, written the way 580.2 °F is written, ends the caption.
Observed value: 20 °F
